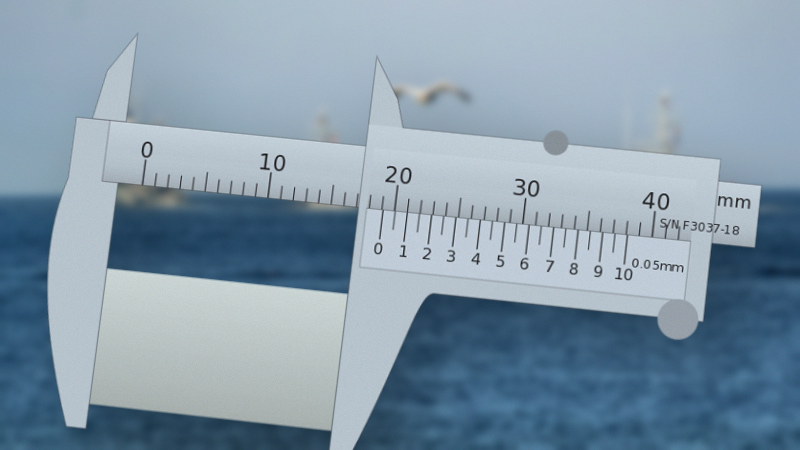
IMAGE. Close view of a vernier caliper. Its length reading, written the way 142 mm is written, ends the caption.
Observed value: 19.1 mm
